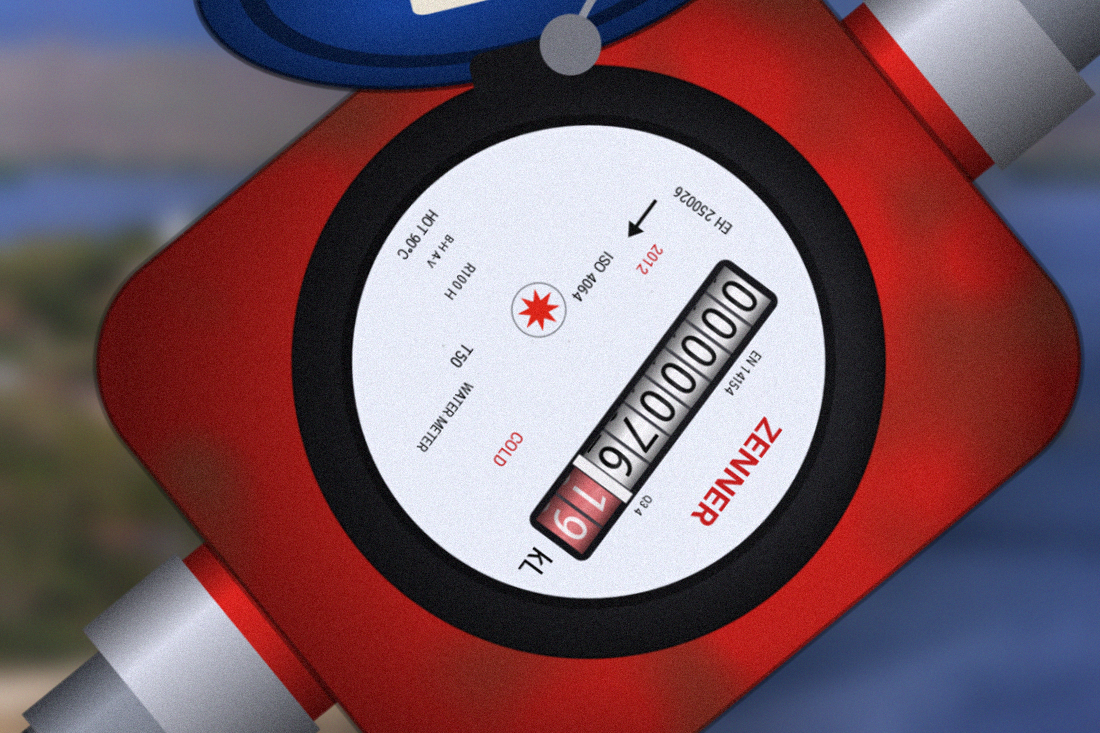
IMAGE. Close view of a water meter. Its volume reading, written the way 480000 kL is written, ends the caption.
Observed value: 76.19 kL
